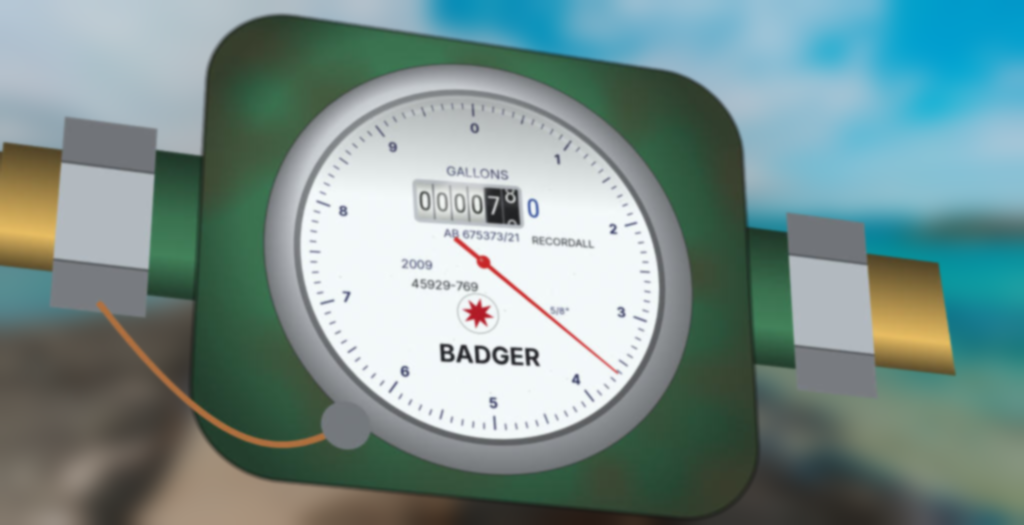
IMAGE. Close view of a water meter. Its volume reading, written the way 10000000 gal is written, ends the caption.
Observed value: 783.6 gal
